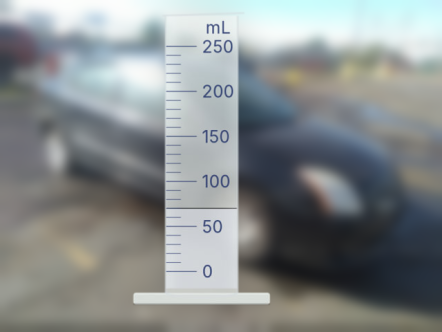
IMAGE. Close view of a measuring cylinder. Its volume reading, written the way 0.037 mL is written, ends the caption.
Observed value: 70 mL
